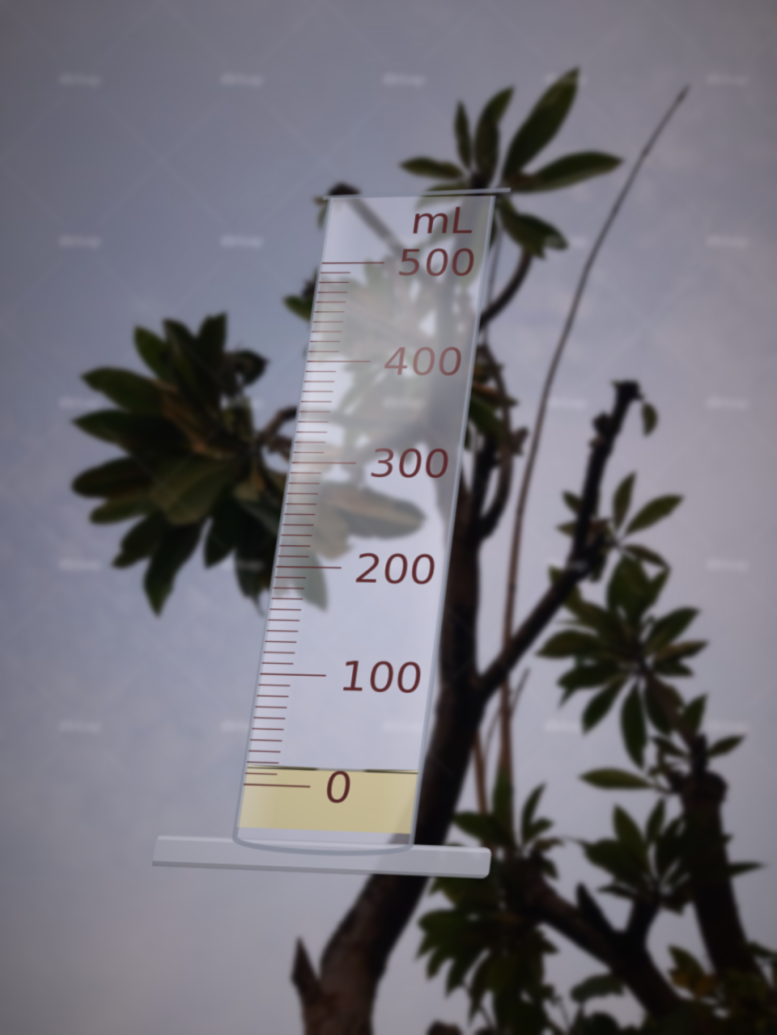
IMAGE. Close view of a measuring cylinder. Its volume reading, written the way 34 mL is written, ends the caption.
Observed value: 15 mL
